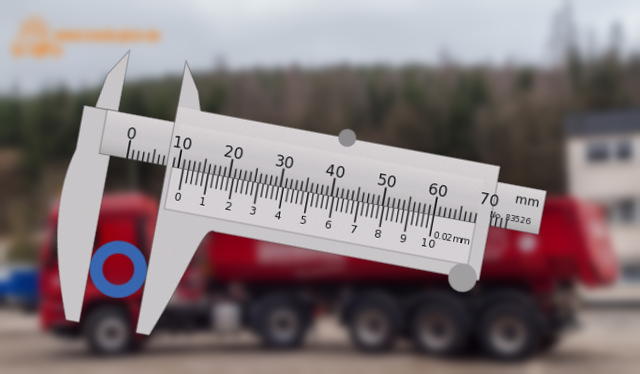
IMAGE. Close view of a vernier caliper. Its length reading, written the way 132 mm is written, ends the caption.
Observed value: 11.0 mm
